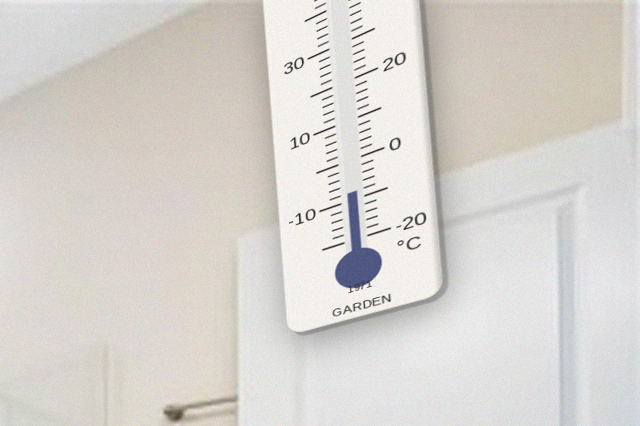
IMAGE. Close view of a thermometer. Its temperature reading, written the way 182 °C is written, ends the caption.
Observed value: -8 °C
